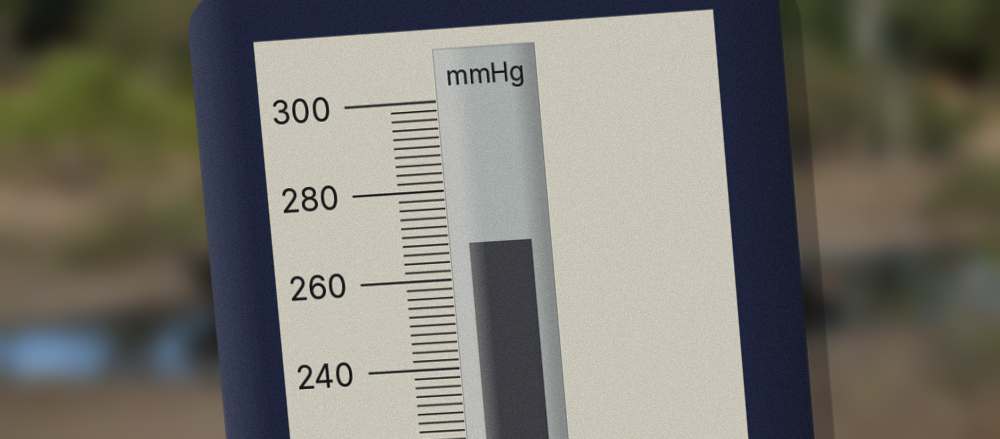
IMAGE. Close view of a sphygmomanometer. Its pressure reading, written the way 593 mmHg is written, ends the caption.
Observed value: 268 mmHg
